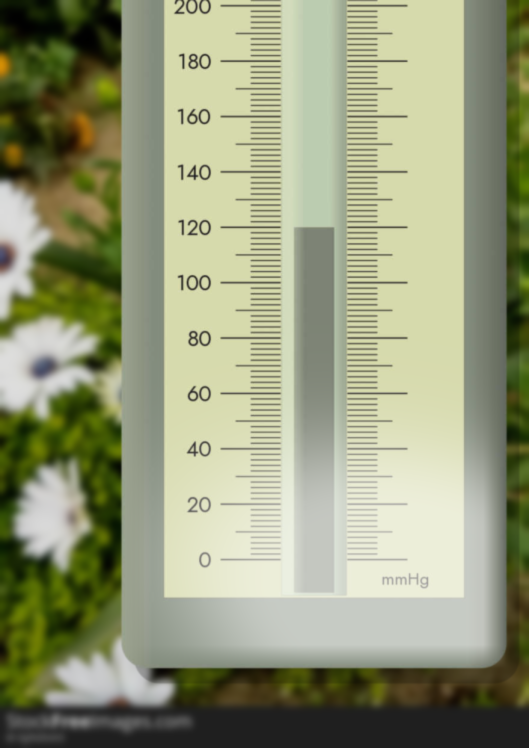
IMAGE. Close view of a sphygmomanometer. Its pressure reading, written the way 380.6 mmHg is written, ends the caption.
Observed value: 120 mmHg
